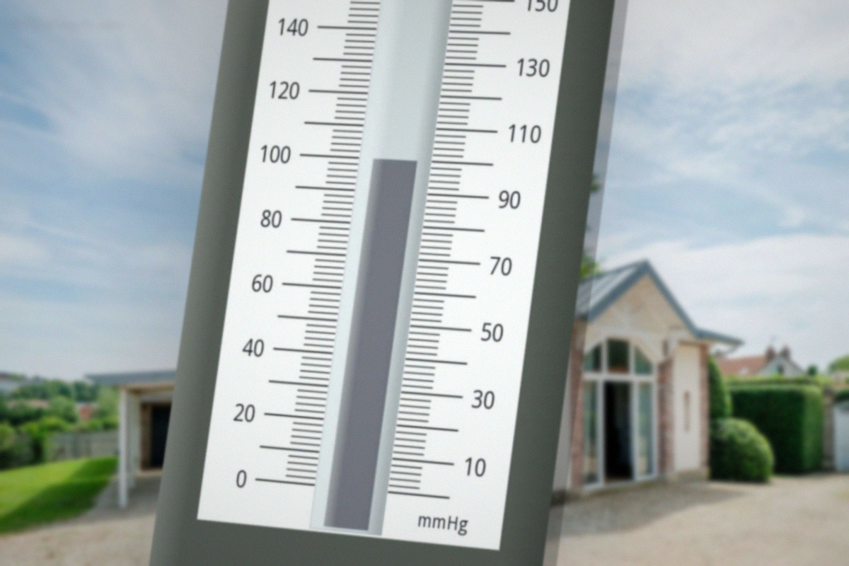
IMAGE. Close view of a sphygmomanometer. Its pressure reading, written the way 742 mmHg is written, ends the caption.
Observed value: 100 mmHg
